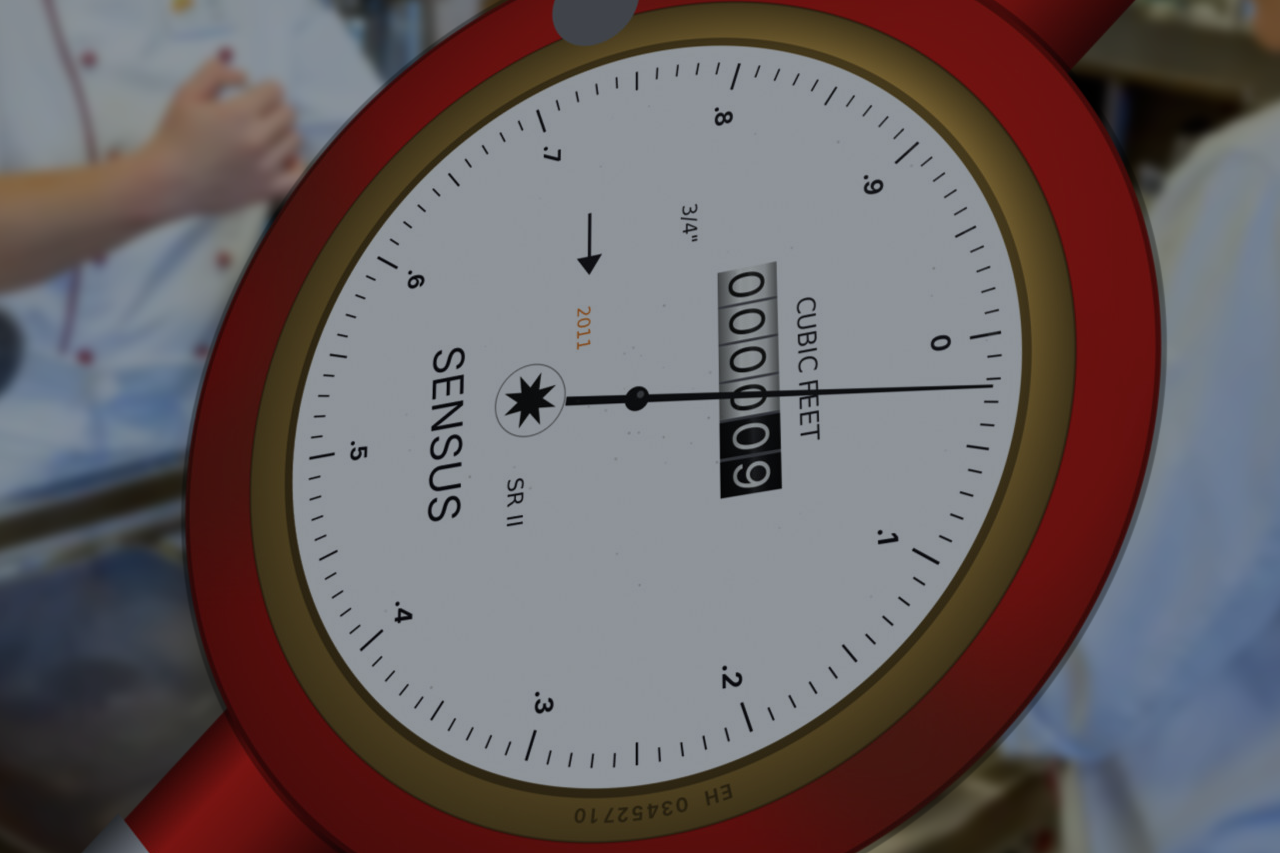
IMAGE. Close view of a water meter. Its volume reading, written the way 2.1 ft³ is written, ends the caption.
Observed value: 9.02 ft³
